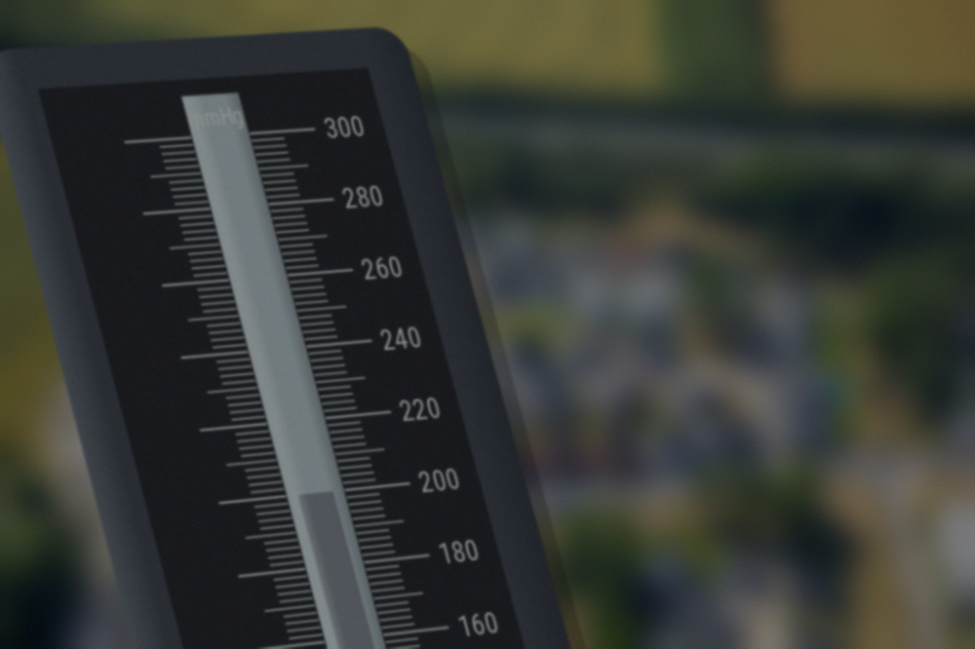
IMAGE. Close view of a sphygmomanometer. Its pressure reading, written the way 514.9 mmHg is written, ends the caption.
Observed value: 200 mmHg
